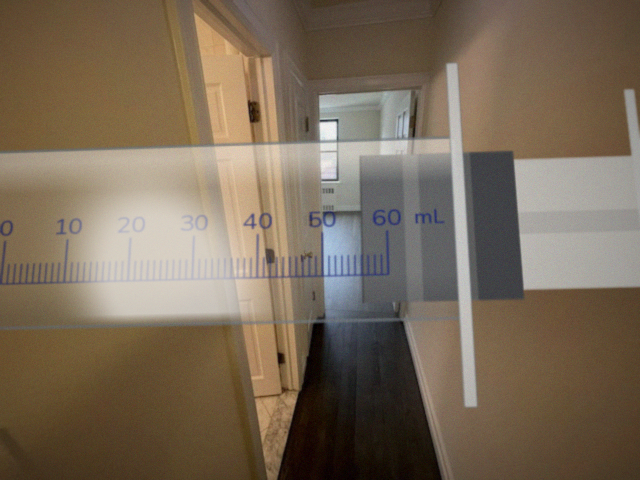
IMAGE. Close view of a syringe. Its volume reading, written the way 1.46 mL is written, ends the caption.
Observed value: 56 mL
